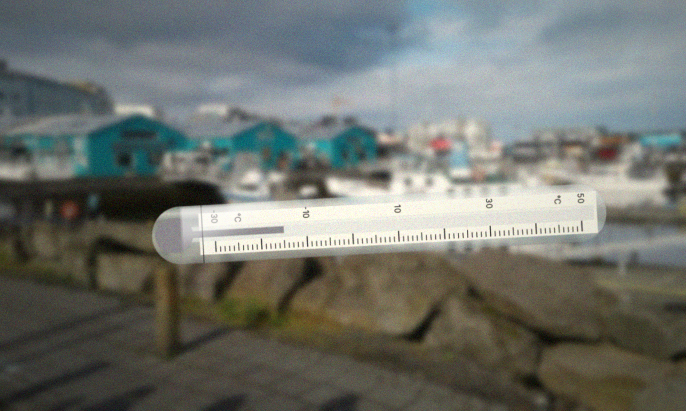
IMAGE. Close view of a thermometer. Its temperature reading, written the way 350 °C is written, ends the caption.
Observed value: -15 °C
